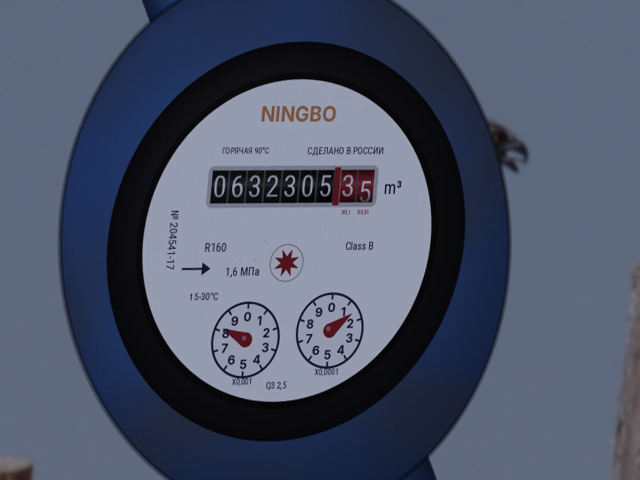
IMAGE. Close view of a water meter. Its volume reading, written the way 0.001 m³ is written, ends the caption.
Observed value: 632305.3481 m³
